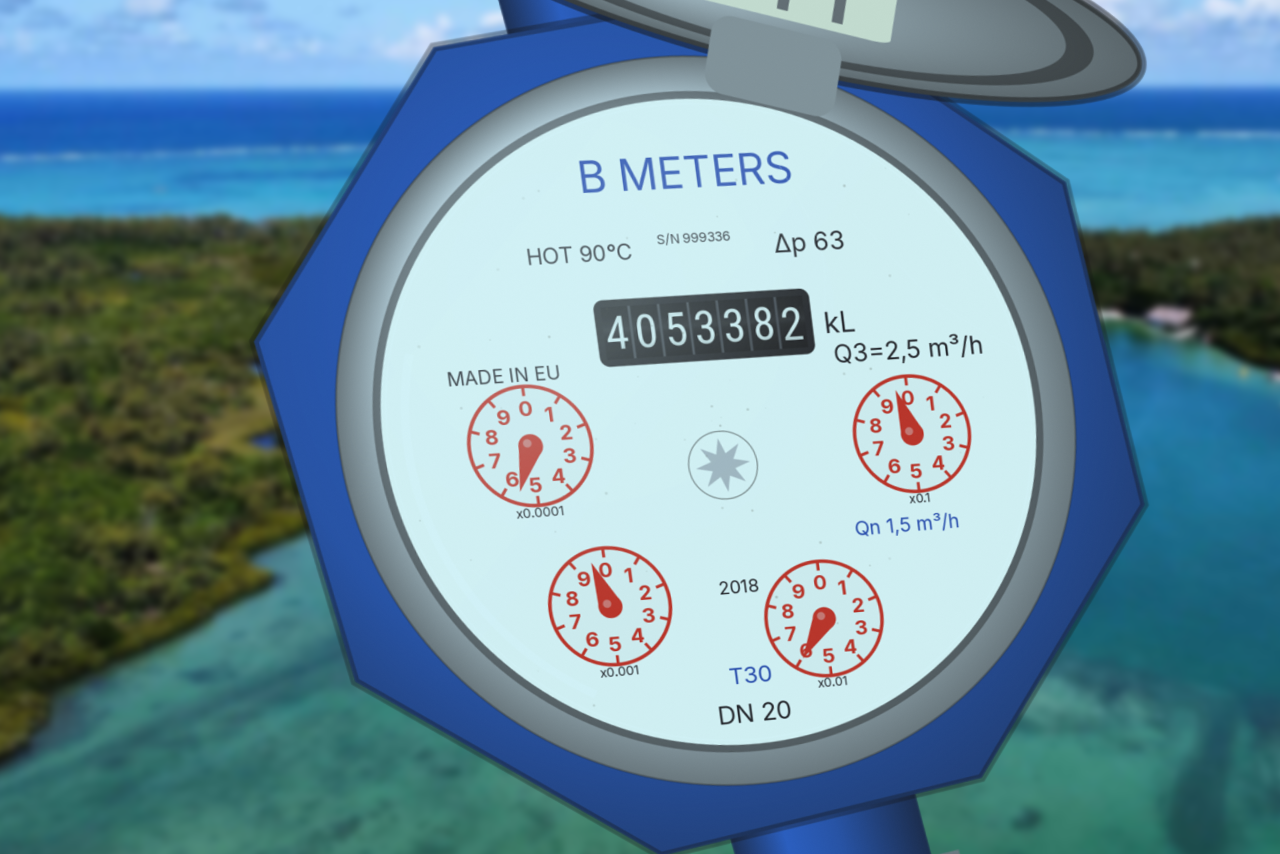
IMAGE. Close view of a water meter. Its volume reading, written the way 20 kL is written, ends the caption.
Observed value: 4053381.9595 kL
